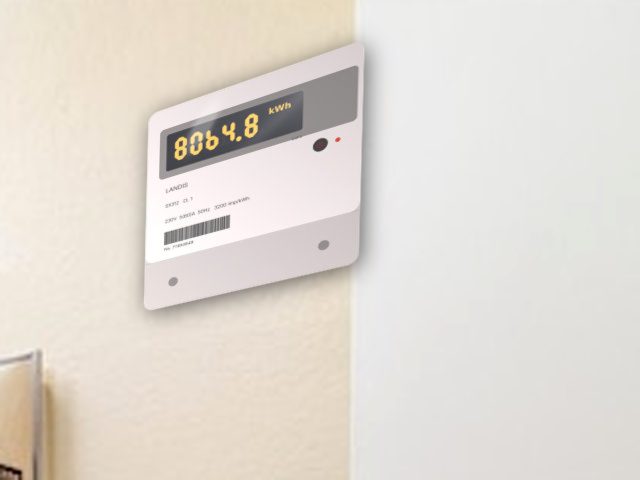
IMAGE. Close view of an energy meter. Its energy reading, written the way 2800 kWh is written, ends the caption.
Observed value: 8064.8 kWh
